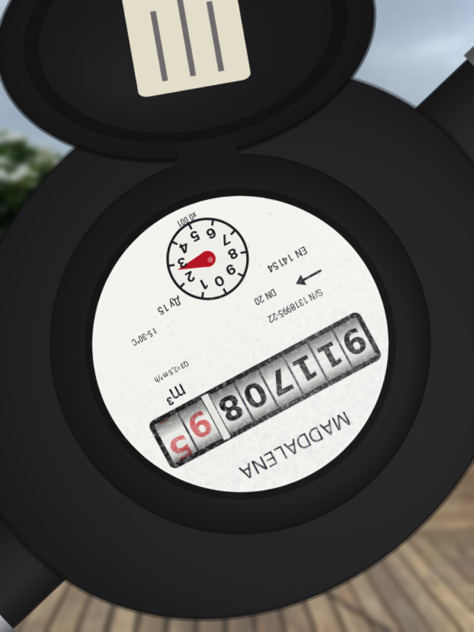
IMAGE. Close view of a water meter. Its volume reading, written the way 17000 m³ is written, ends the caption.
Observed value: 911708.952 m³
